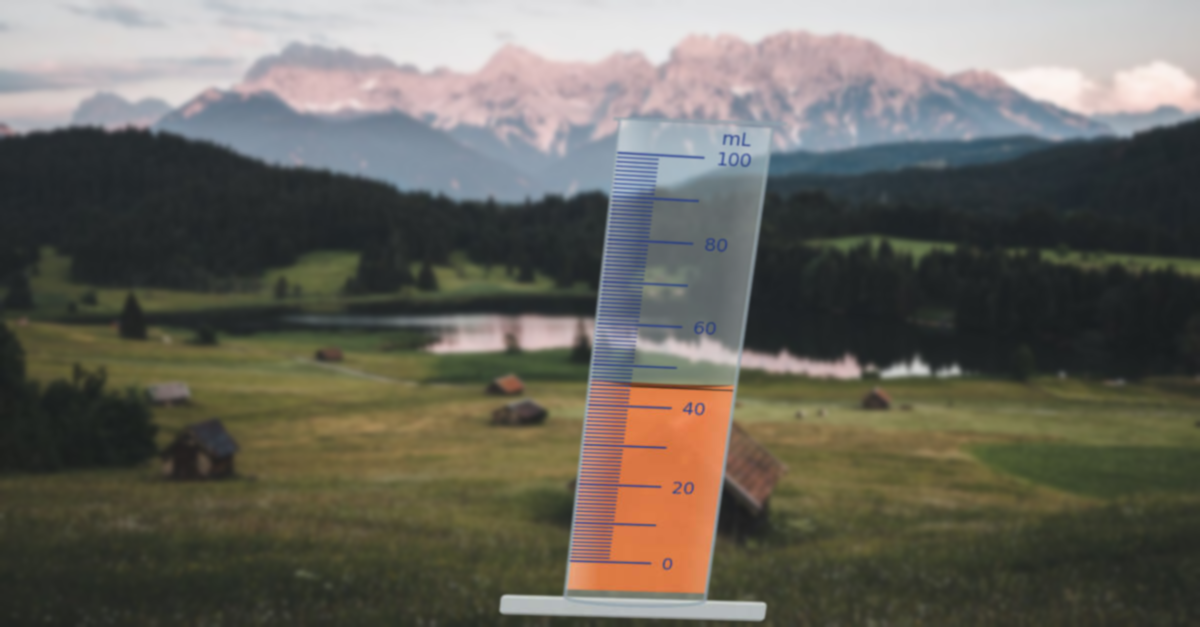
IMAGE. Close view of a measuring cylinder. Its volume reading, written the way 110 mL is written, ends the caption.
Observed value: 45 mL
